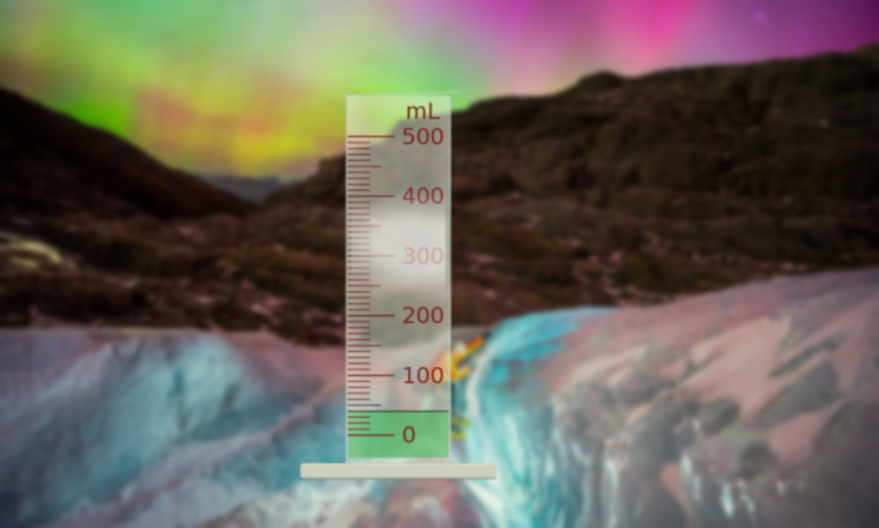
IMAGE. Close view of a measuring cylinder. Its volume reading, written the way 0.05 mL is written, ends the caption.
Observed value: 40 mL
